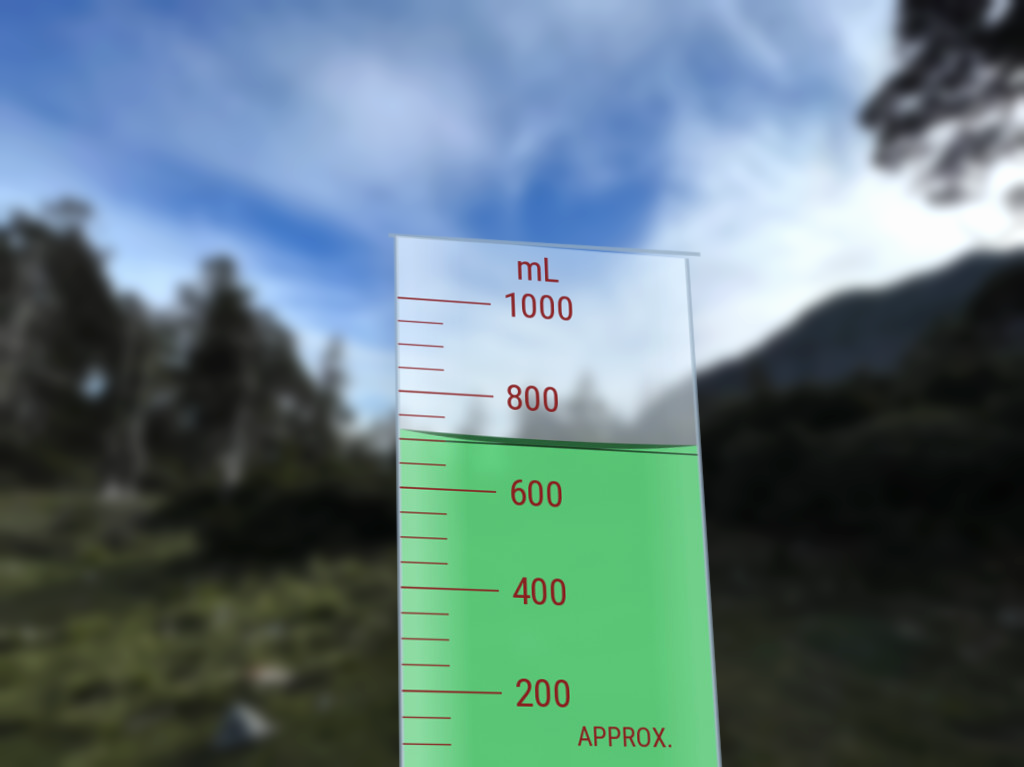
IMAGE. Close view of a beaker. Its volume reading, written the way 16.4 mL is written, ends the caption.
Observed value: 700 mL
